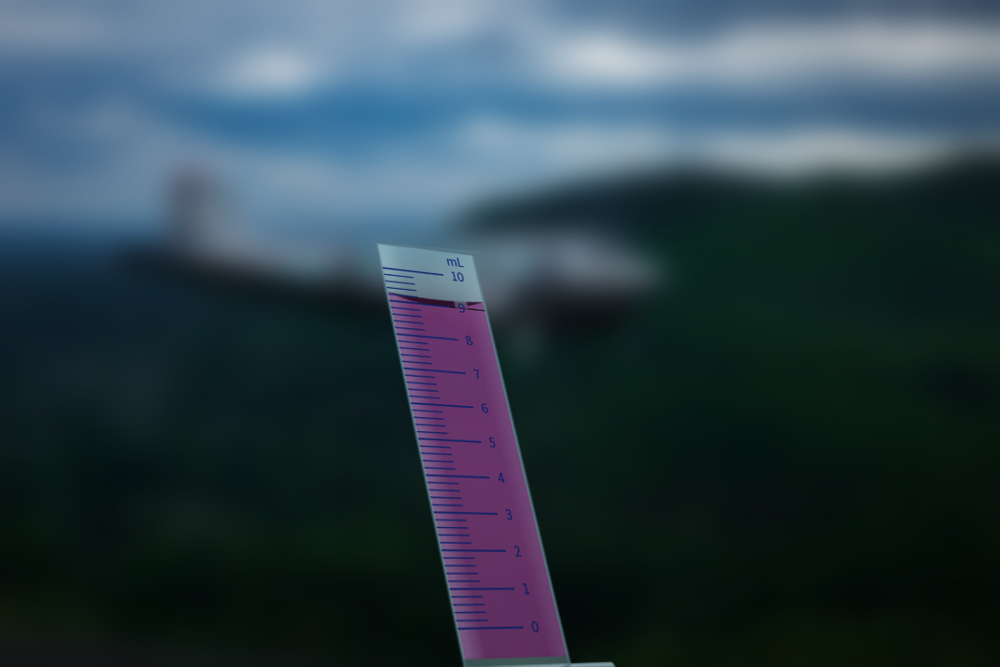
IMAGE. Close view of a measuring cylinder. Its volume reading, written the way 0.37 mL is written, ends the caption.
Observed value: 9 mL
